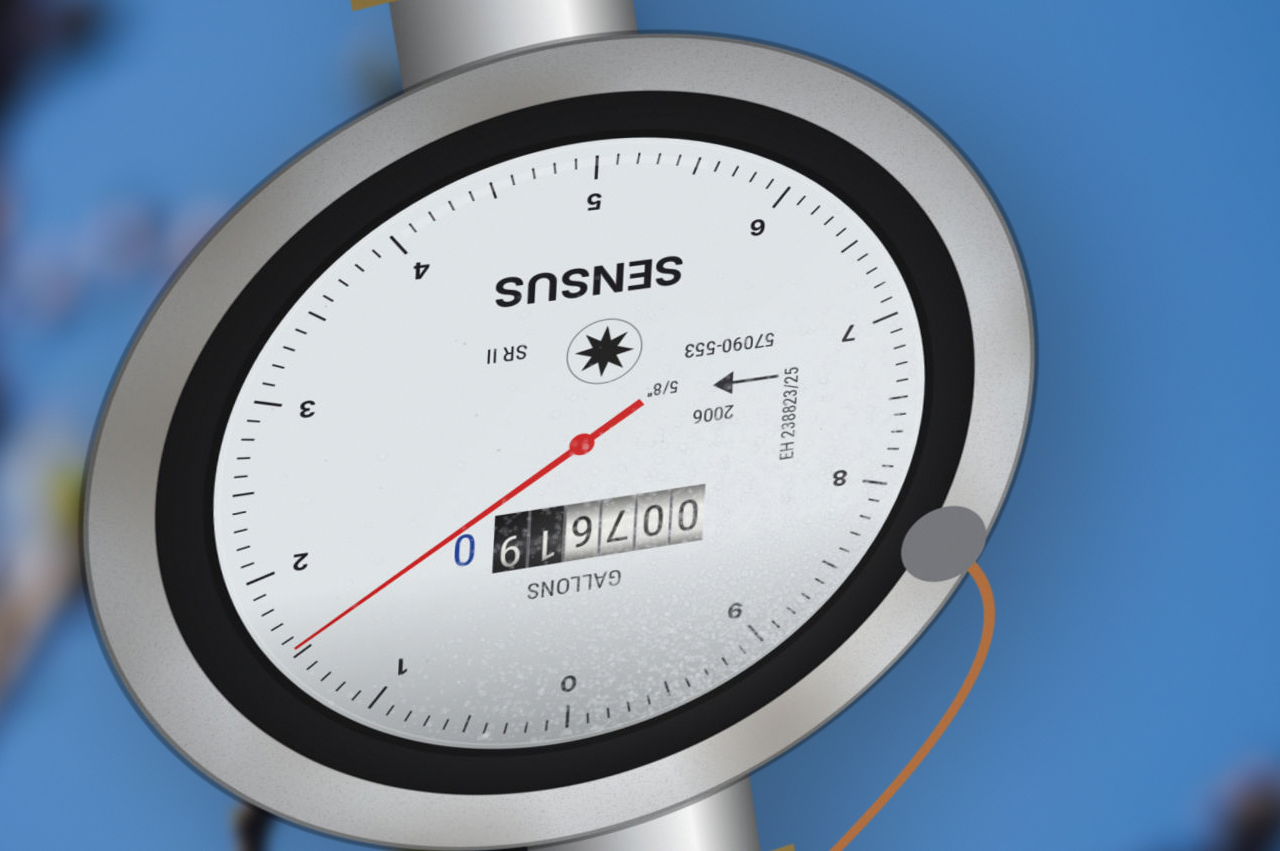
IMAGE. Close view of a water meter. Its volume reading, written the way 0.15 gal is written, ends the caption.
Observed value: 76191.5 gal
